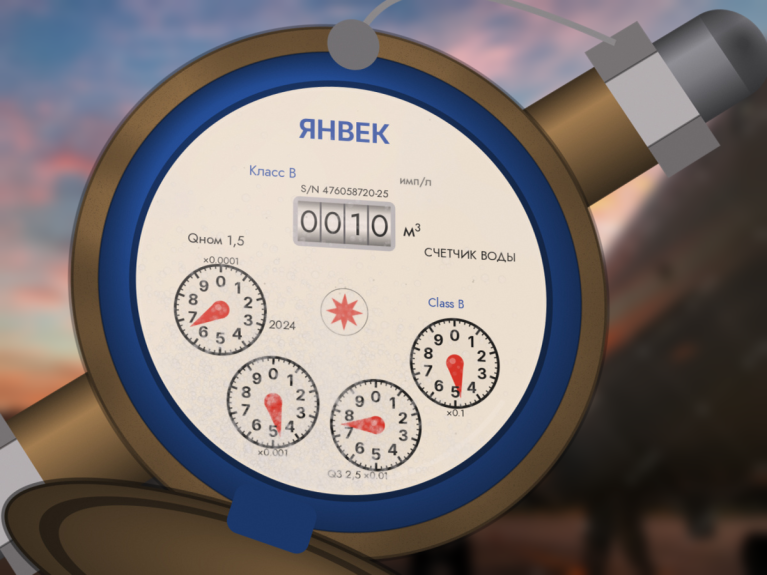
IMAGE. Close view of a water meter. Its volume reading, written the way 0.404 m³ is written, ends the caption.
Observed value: 10.4746 m³
